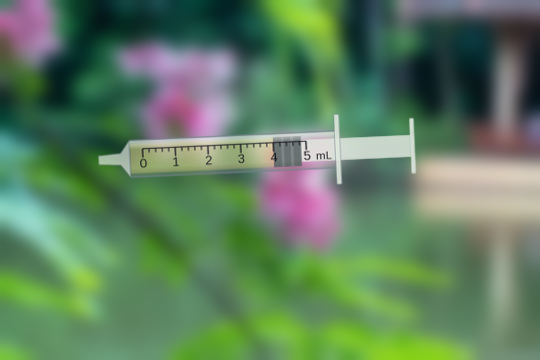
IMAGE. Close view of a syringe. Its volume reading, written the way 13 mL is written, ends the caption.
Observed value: 4 mL
